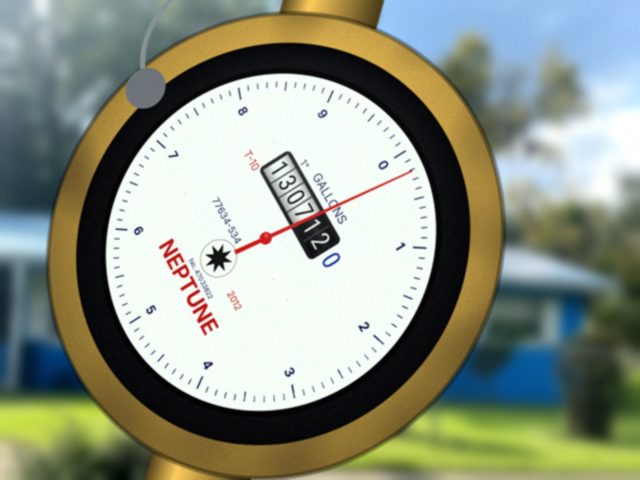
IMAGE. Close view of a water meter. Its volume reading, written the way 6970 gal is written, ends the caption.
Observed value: 1307120.2 gal
